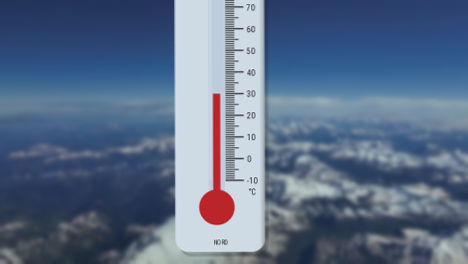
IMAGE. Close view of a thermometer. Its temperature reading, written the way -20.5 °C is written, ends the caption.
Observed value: 30 °C
